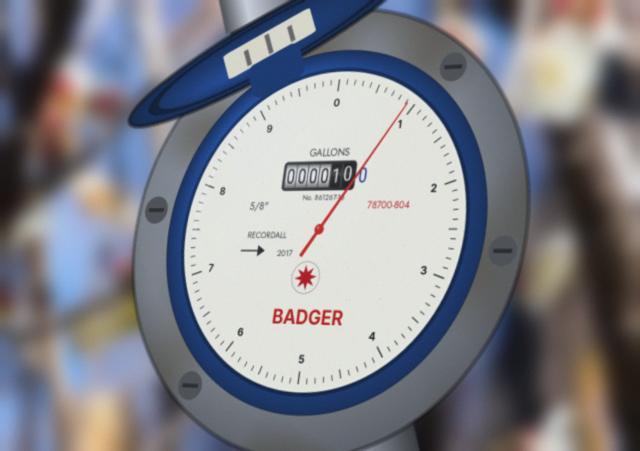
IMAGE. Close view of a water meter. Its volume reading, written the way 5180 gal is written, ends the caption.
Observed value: 100.9 gal
